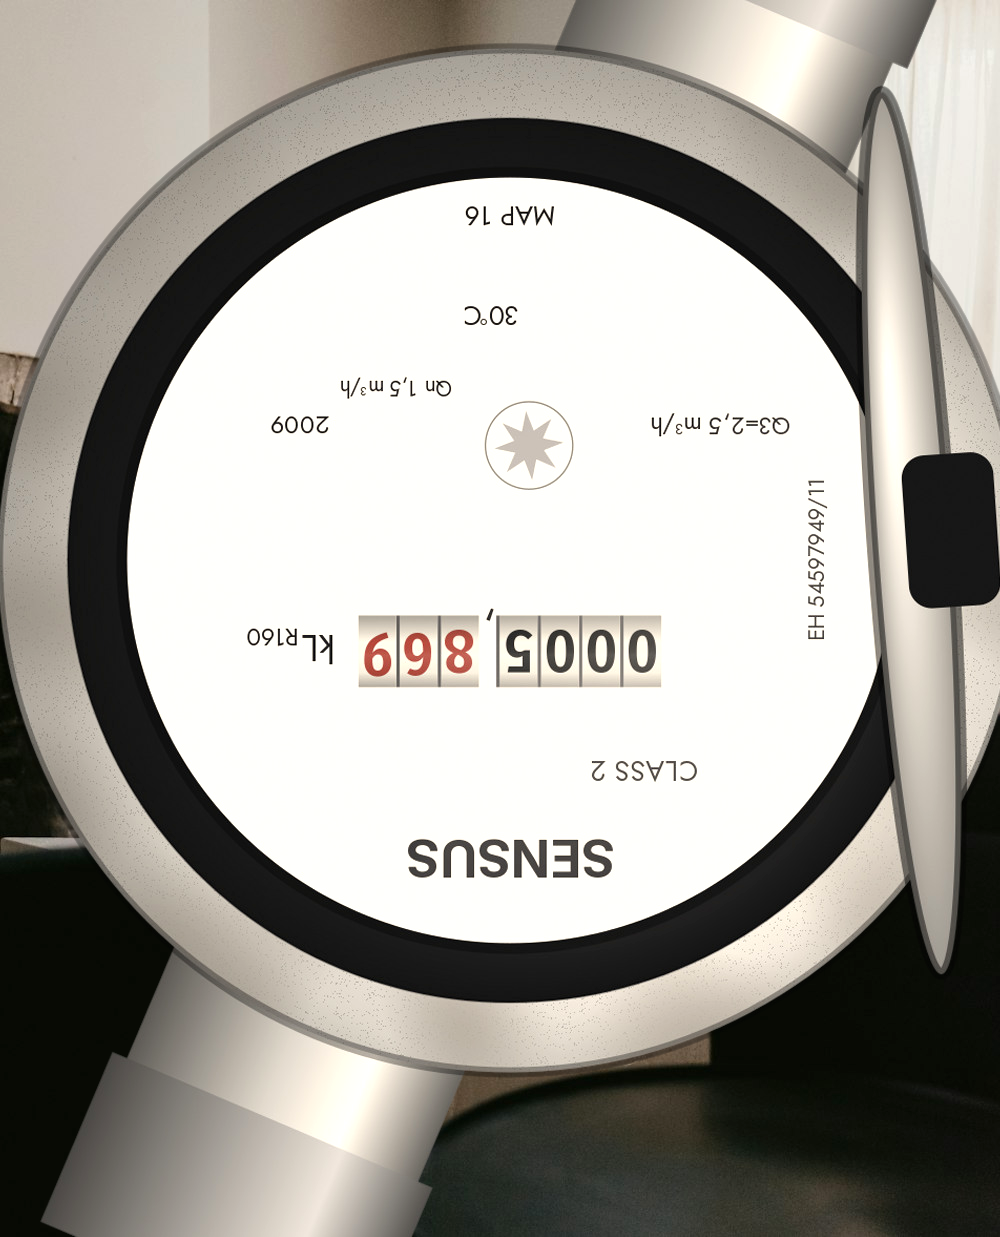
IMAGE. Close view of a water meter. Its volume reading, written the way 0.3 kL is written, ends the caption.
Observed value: 5.869 kL
